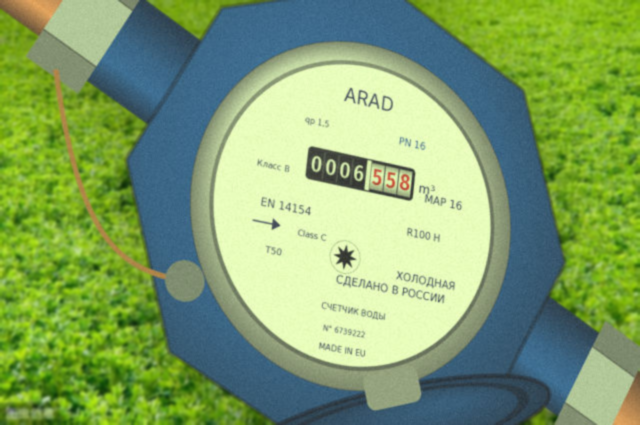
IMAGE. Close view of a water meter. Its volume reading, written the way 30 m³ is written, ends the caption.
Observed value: 6.558 m³
